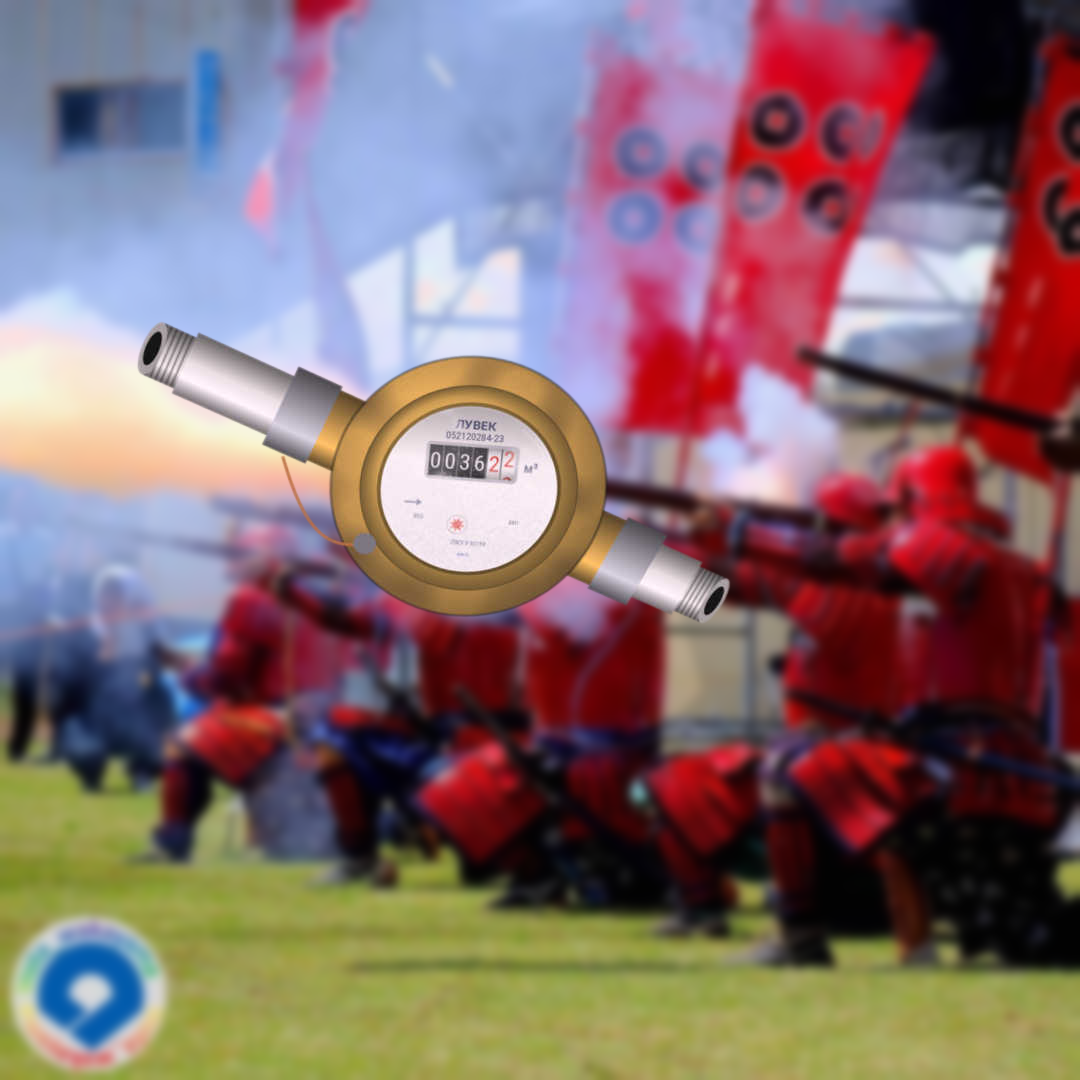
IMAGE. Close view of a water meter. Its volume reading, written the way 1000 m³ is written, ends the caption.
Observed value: 36.22 m³
